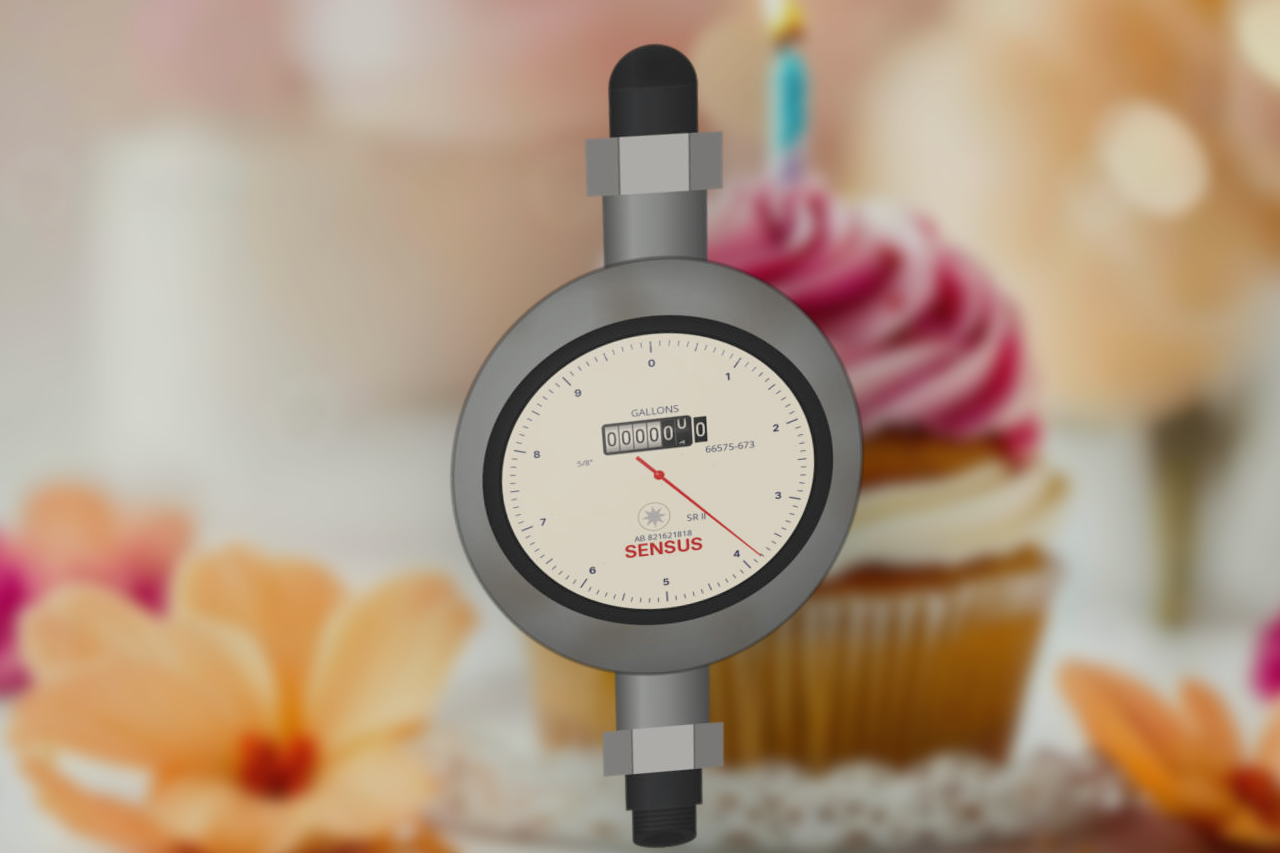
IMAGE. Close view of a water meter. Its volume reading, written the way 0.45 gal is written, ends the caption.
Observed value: 3.8 gal
